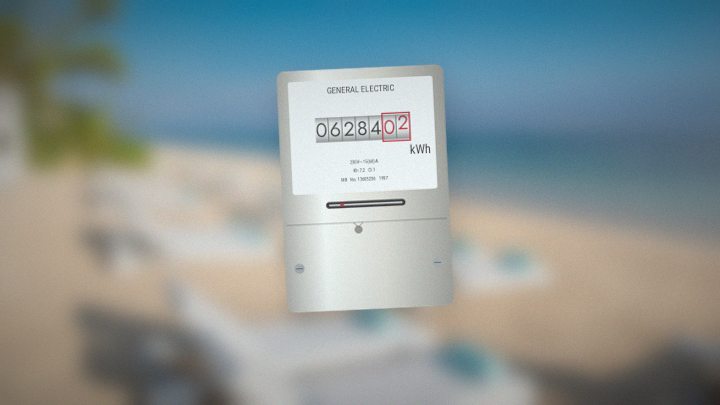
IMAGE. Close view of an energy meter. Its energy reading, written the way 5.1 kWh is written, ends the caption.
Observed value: 6284.02 kWh
